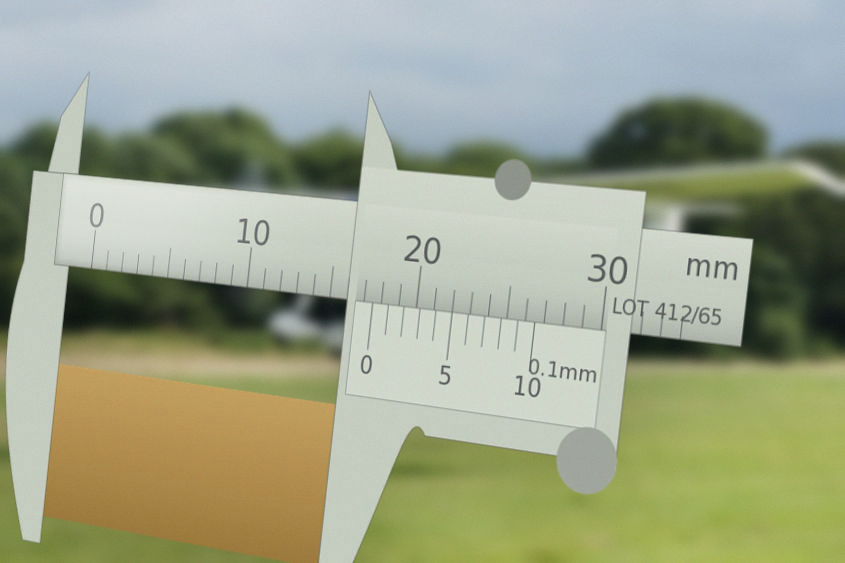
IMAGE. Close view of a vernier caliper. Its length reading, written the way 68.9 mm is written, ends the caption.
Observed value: 17.5 mm
